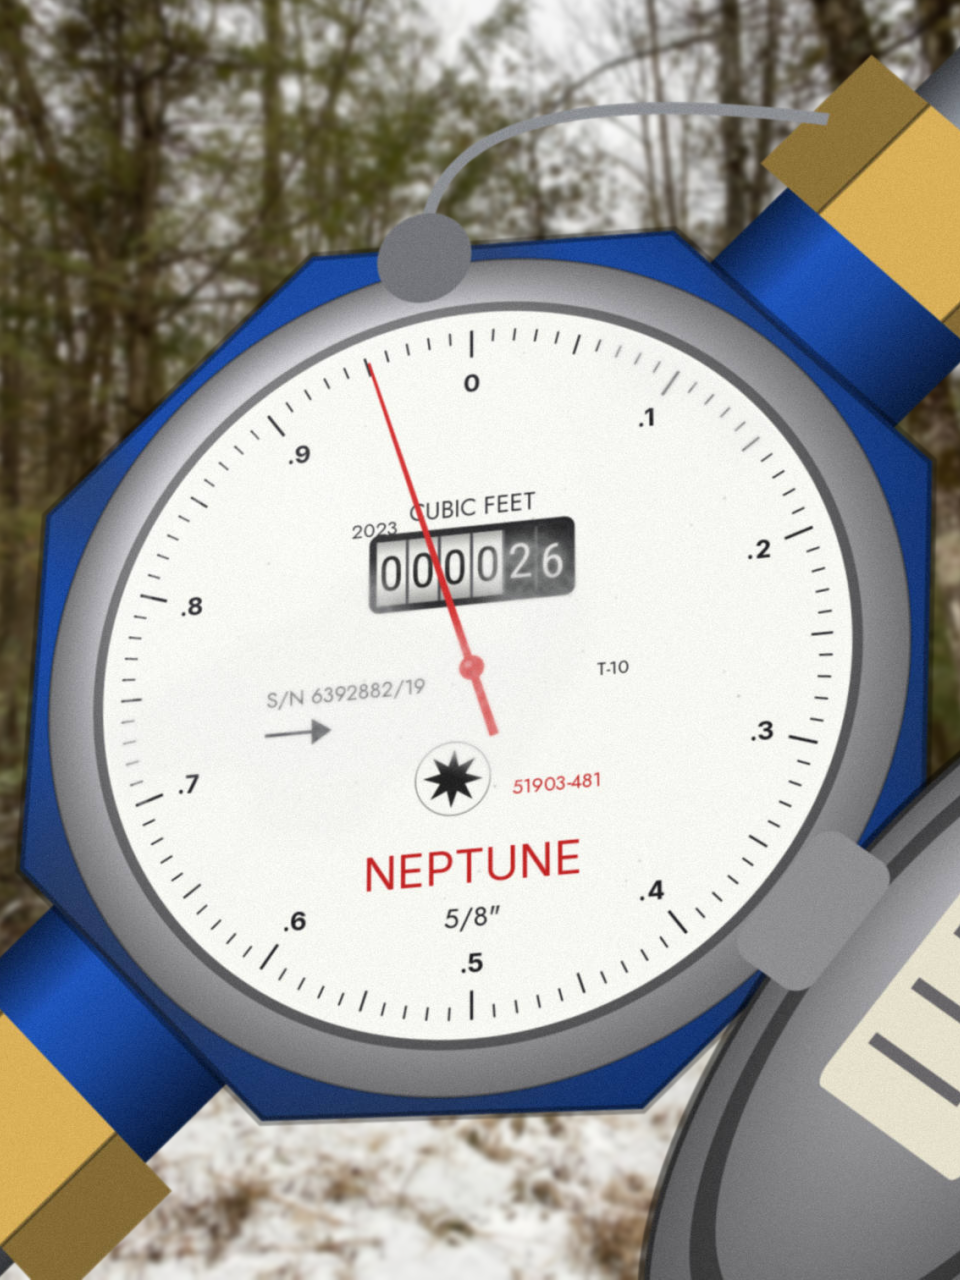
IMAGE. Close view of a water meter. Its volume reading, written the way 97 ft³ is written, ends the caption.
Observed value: 25.95 ft³
